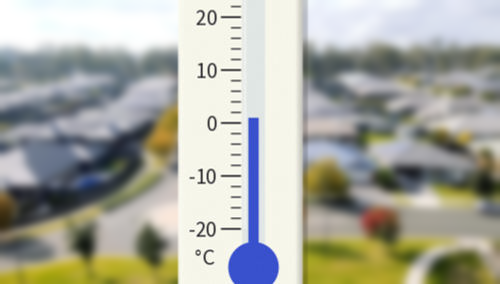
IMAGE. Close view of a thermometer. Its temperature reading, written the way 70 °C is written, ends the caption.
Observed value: 1 °C
